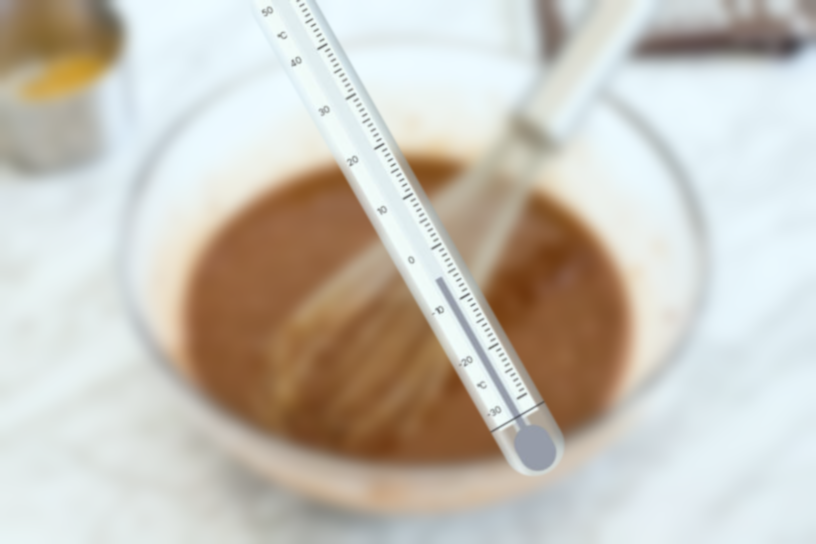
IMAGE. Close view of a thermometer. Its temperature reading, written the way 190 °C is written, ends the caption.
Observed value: -5 °C
